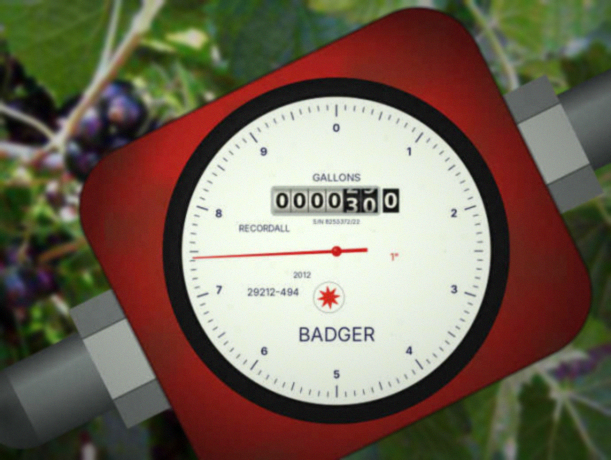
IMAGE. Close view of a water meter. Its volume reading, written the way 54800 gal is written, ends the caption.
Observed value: 297.4 gal
